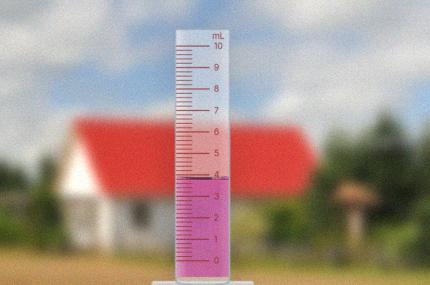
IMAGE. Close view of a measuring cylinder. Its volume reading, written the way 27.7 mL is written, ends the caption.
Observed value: 3.8 mL
